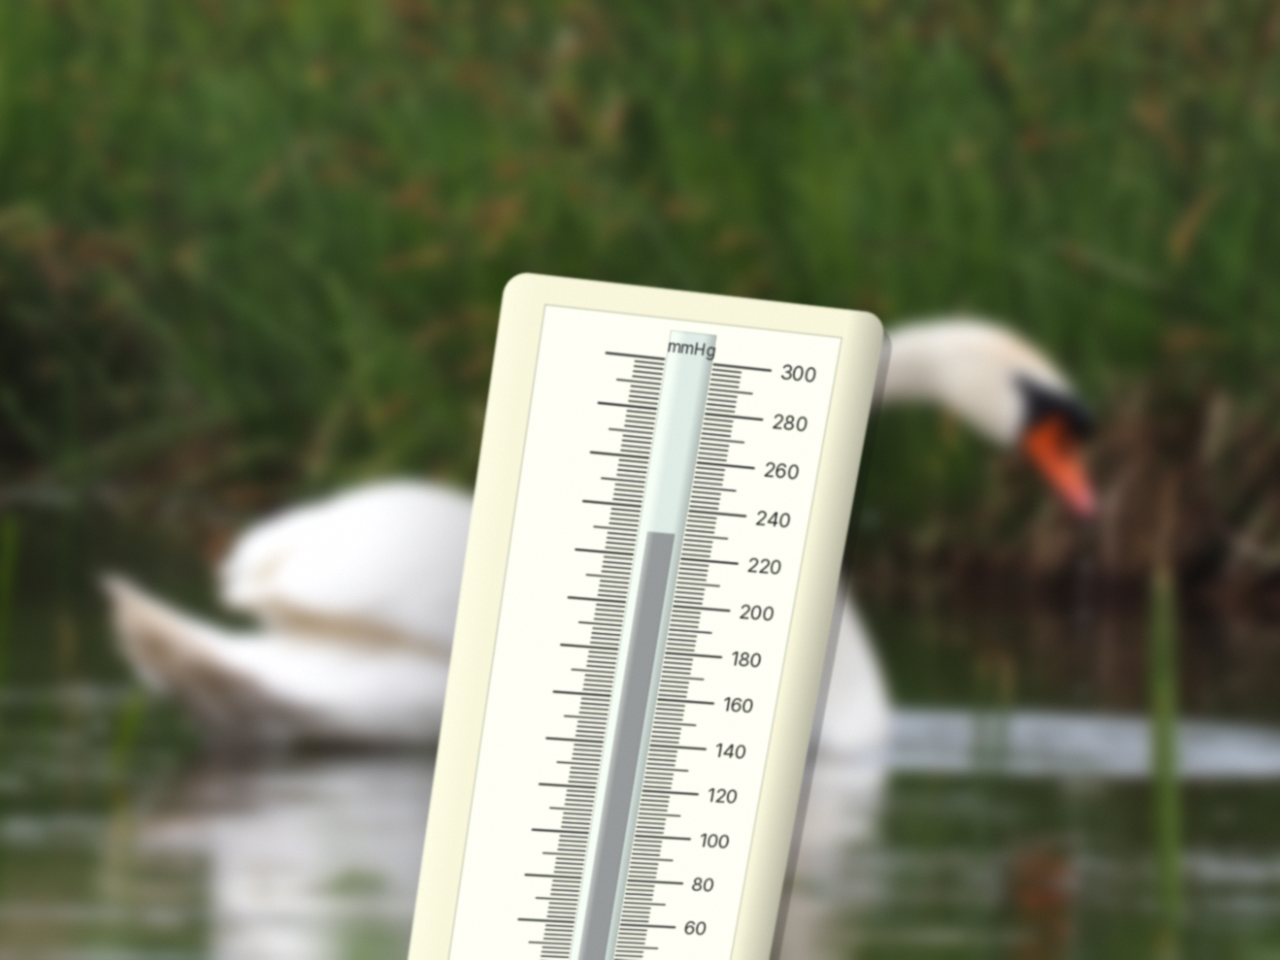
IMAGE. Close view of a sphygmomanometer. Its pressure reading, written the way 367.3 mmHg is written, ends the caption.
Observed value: 230 mmHg
